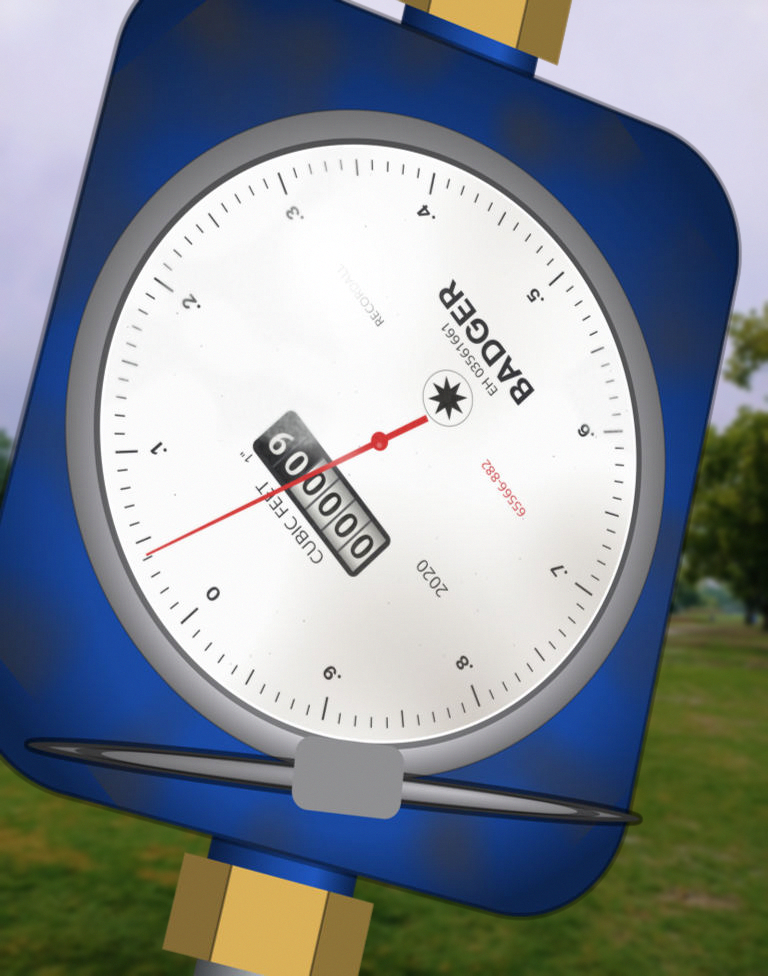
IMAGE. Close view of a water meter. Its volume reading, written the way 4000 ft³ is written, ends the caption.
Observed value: 9.04 ft³
